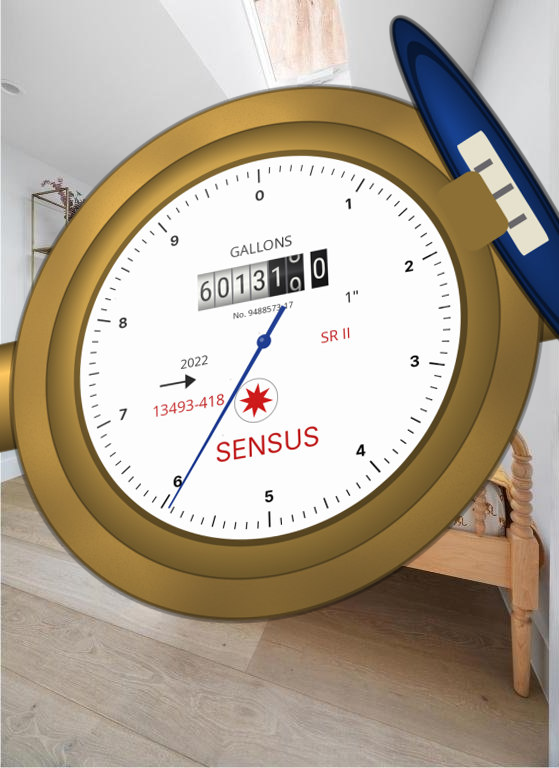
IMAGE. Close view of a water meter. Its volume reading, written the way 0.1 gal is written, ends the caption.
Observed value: 6013185.9 gal
